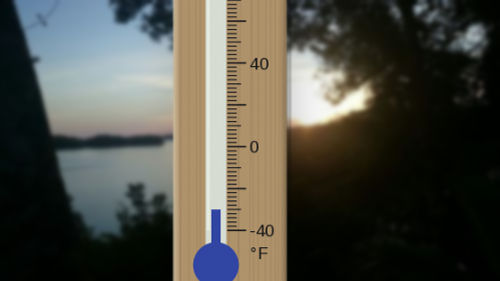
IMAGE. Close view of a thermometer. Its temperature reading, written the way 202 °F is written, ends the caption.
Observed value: -30 °F
